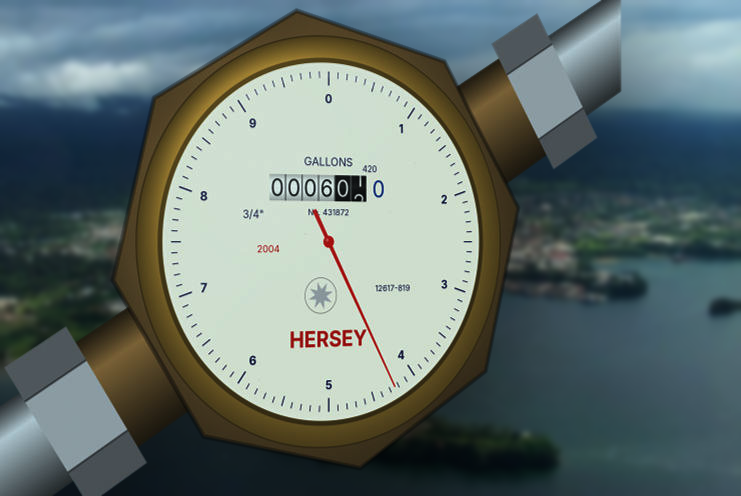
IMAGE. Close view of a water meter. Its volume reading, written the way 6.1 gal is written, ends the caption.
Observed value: 6014.2 gal
